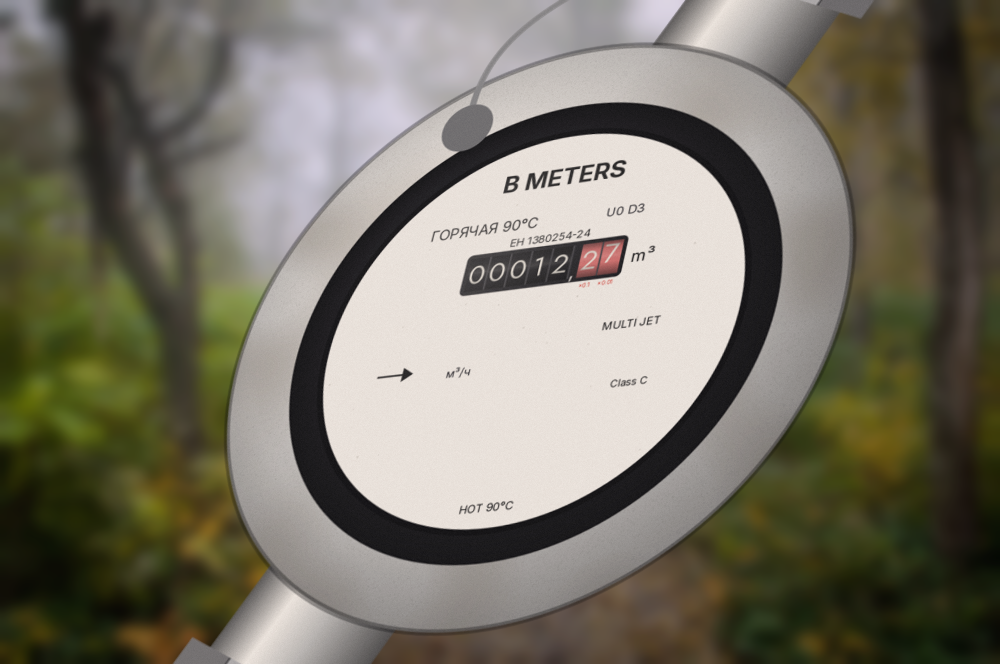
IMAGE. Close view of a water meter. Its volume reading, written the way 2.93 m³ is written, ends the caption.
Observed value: 12.27 m³
